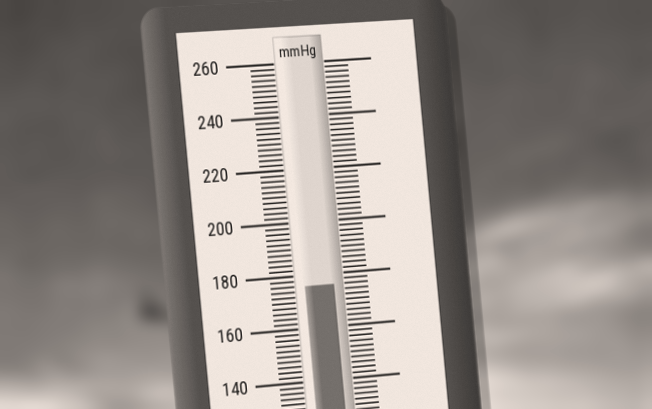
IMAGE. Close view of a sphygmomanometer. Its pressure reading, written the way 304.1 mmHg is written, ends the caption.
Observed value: 176 mmHg
